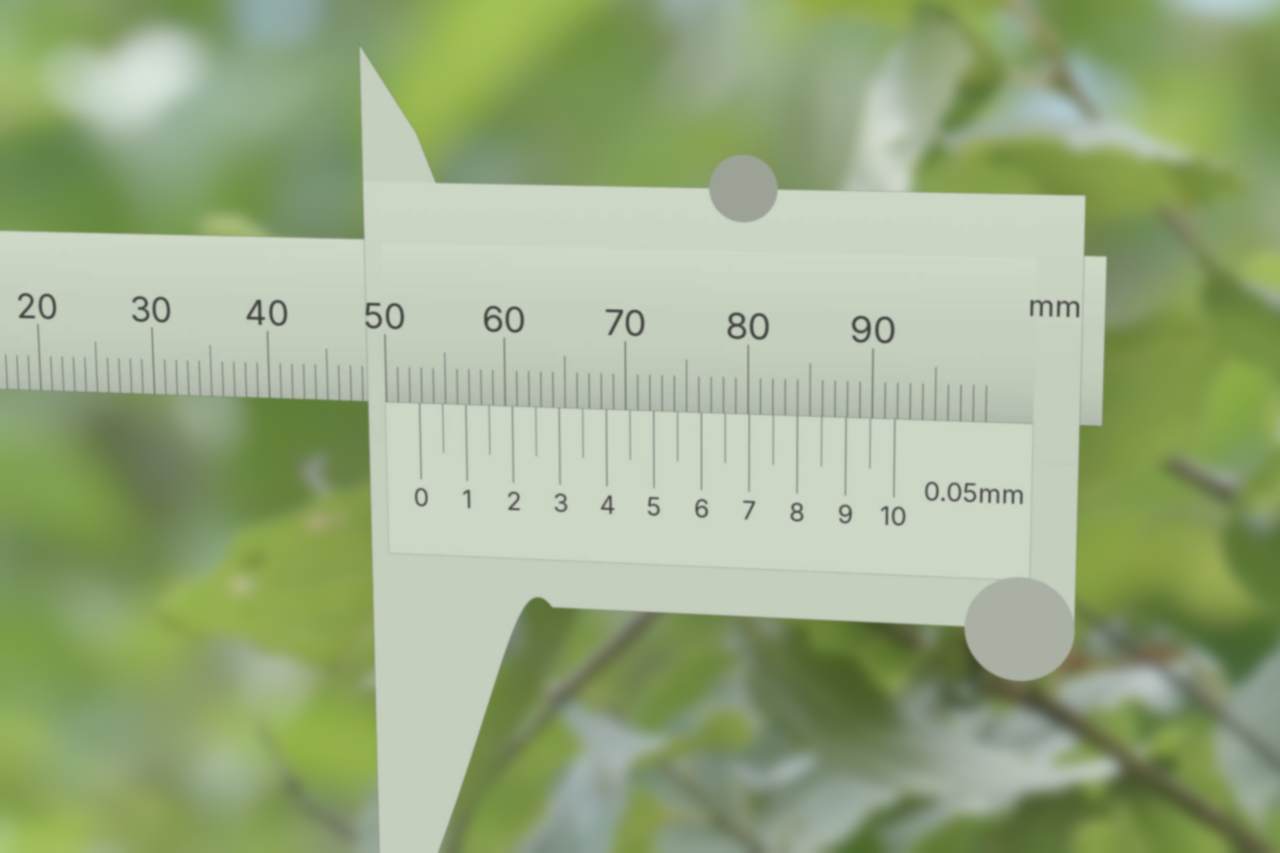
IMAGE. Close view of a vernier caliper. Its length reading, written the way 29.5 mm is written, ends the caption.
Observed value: 52.8 mm
